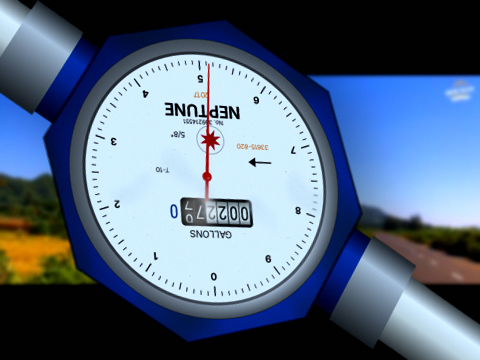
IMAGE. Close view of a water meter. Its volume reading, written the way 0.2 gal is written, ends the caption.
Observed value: 22765.1 gal
